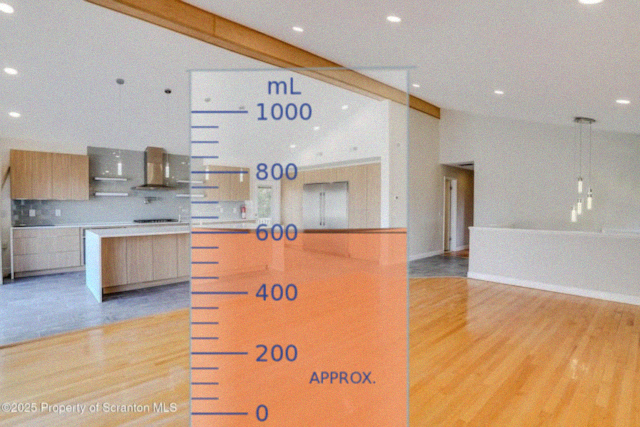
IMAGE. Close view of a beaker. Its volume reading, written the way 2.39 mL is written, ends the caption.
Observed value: 600 mL
